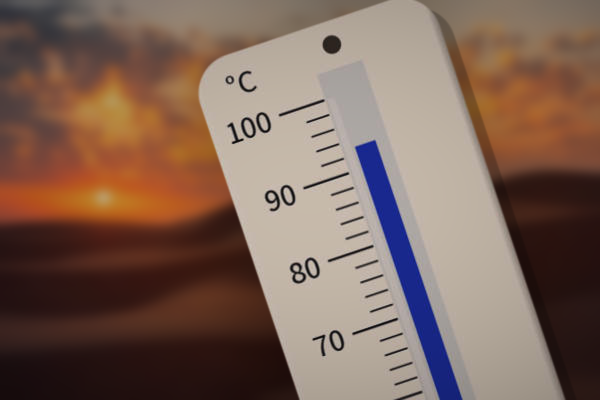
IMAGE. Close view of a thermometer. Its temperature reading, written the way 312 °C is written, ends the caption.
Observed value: 93 °C
